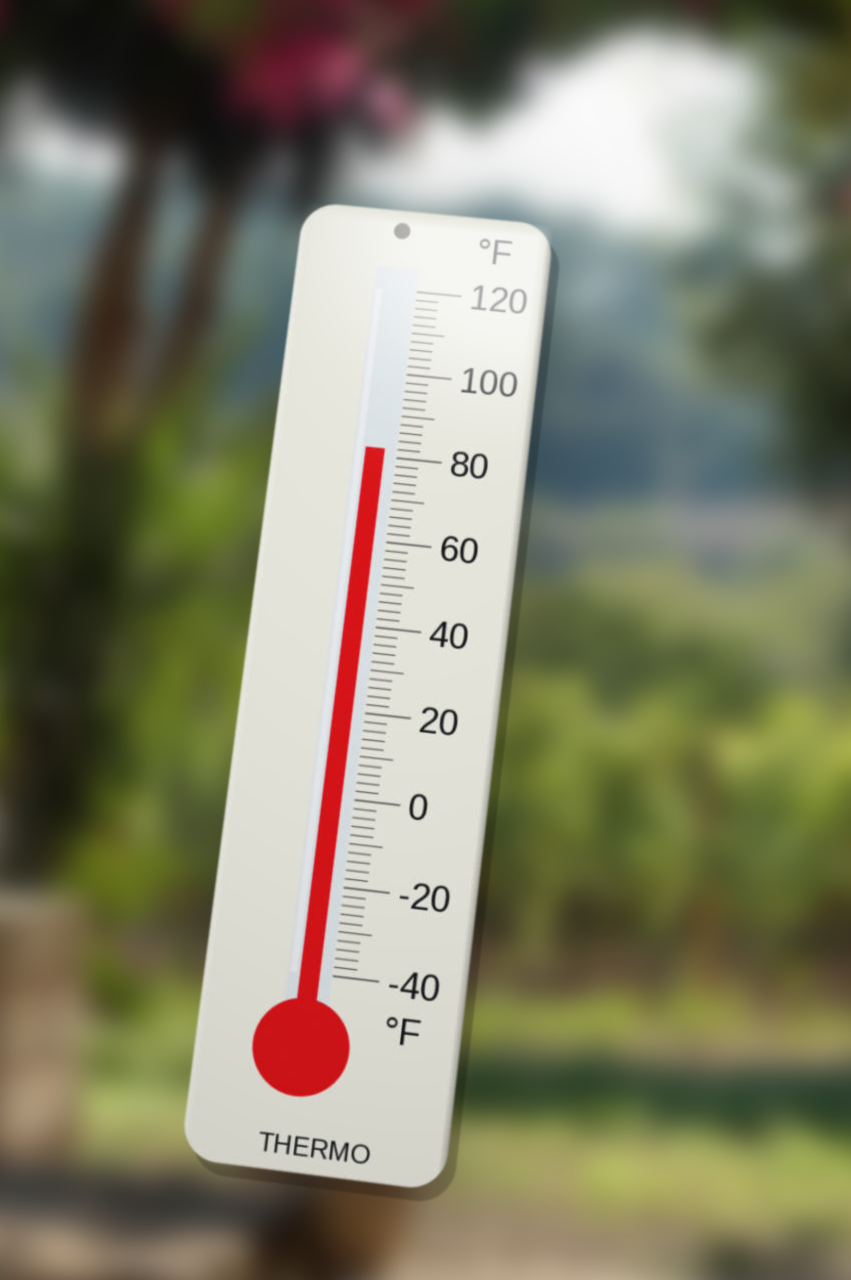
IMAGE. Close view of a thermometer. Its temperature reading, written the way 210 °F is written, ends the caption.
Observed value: 82 °F
